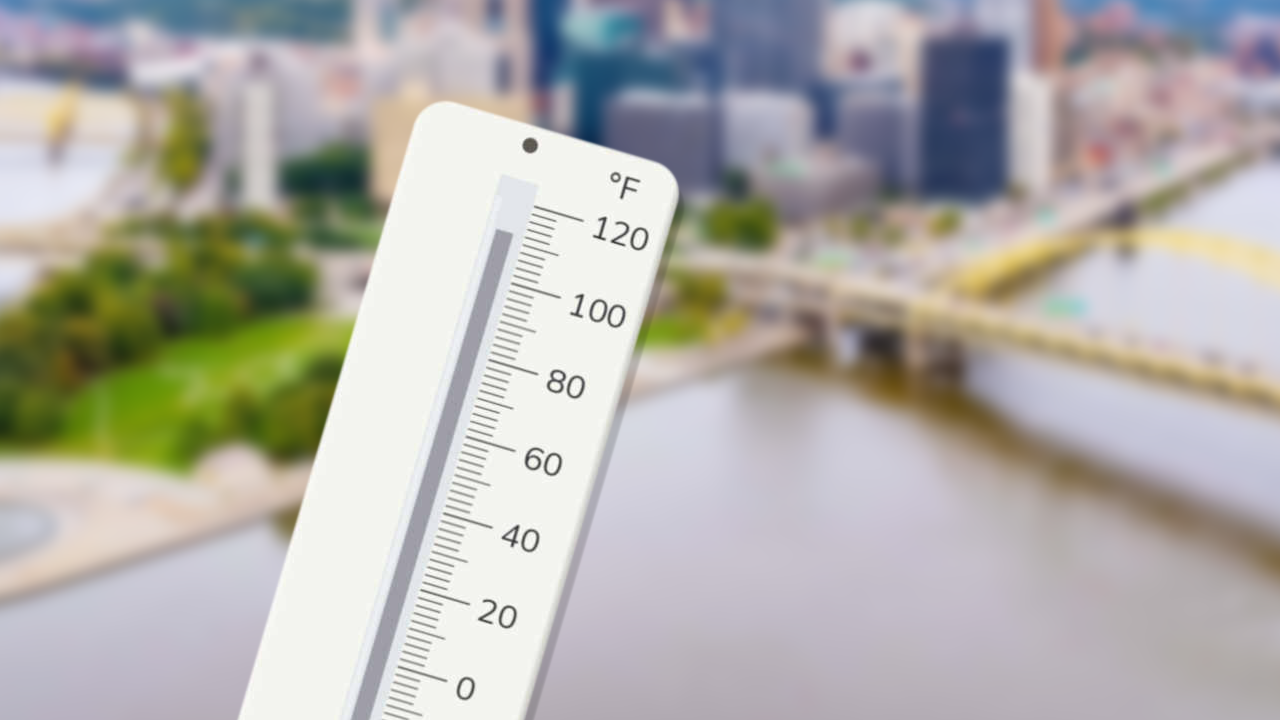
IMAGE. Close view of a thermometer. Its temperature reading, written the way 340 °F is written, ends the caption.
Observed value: 112 °F
